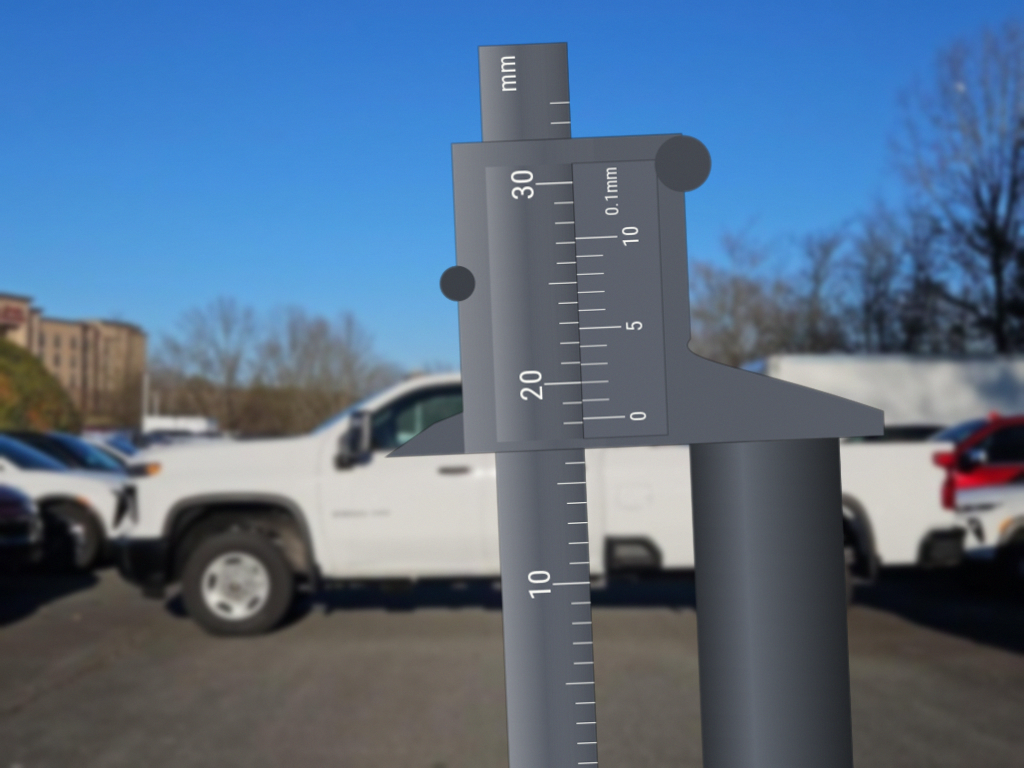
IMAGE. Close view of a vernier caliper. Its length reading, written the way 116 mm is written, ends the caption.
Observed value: 18.2 mm
